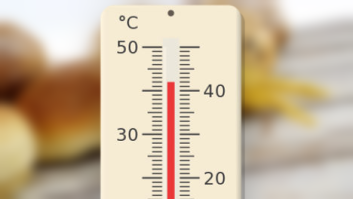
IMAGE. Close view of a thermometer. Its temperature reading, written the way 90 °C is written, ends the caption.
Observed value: 42 °C
